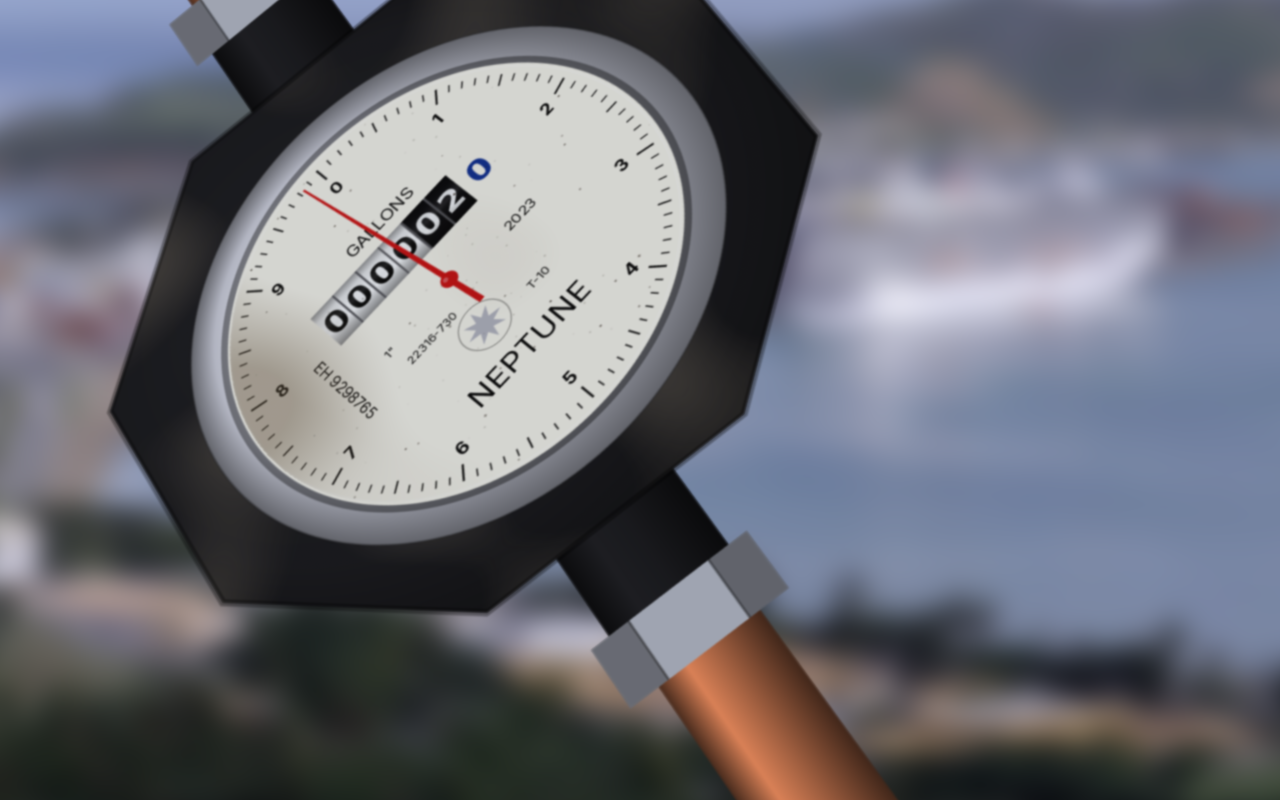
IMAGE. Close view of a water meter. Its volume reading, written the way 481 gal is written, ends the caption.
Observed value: 19.8 gal
